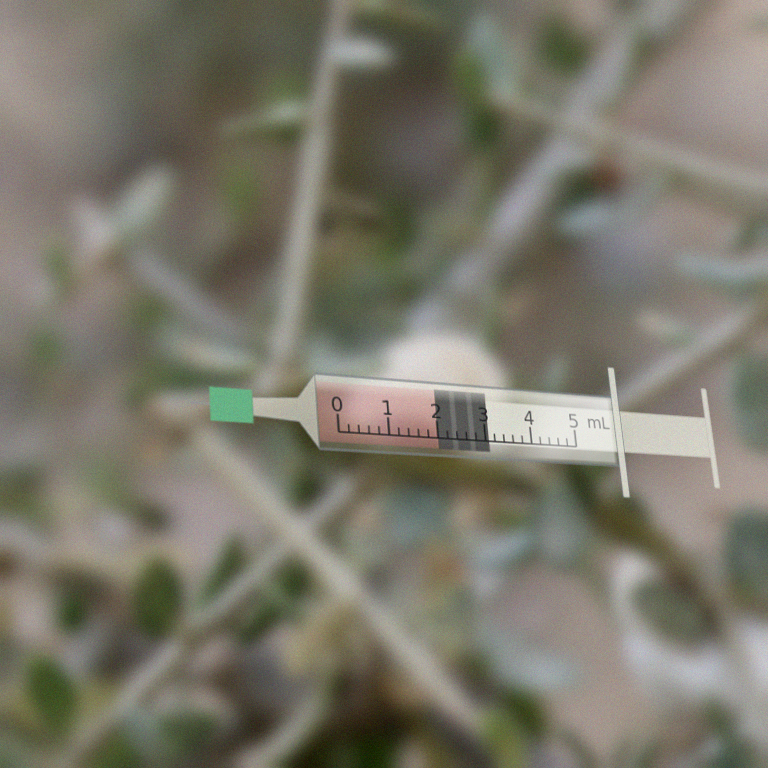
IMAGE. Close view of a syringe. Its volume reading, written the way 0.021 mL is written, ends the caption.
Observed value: 2 mL
